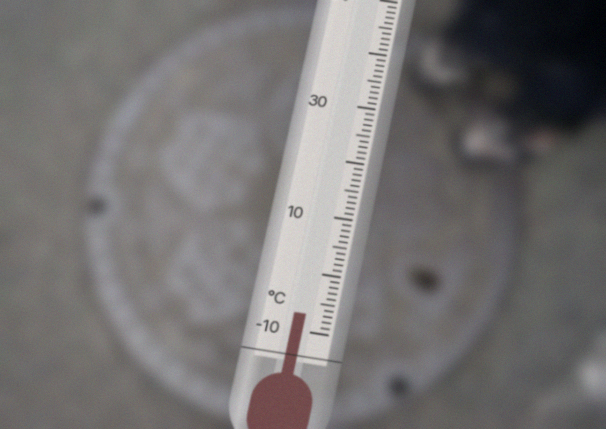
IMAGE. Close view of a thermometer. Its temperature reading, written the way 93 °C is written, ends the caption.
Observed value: -7 °C
